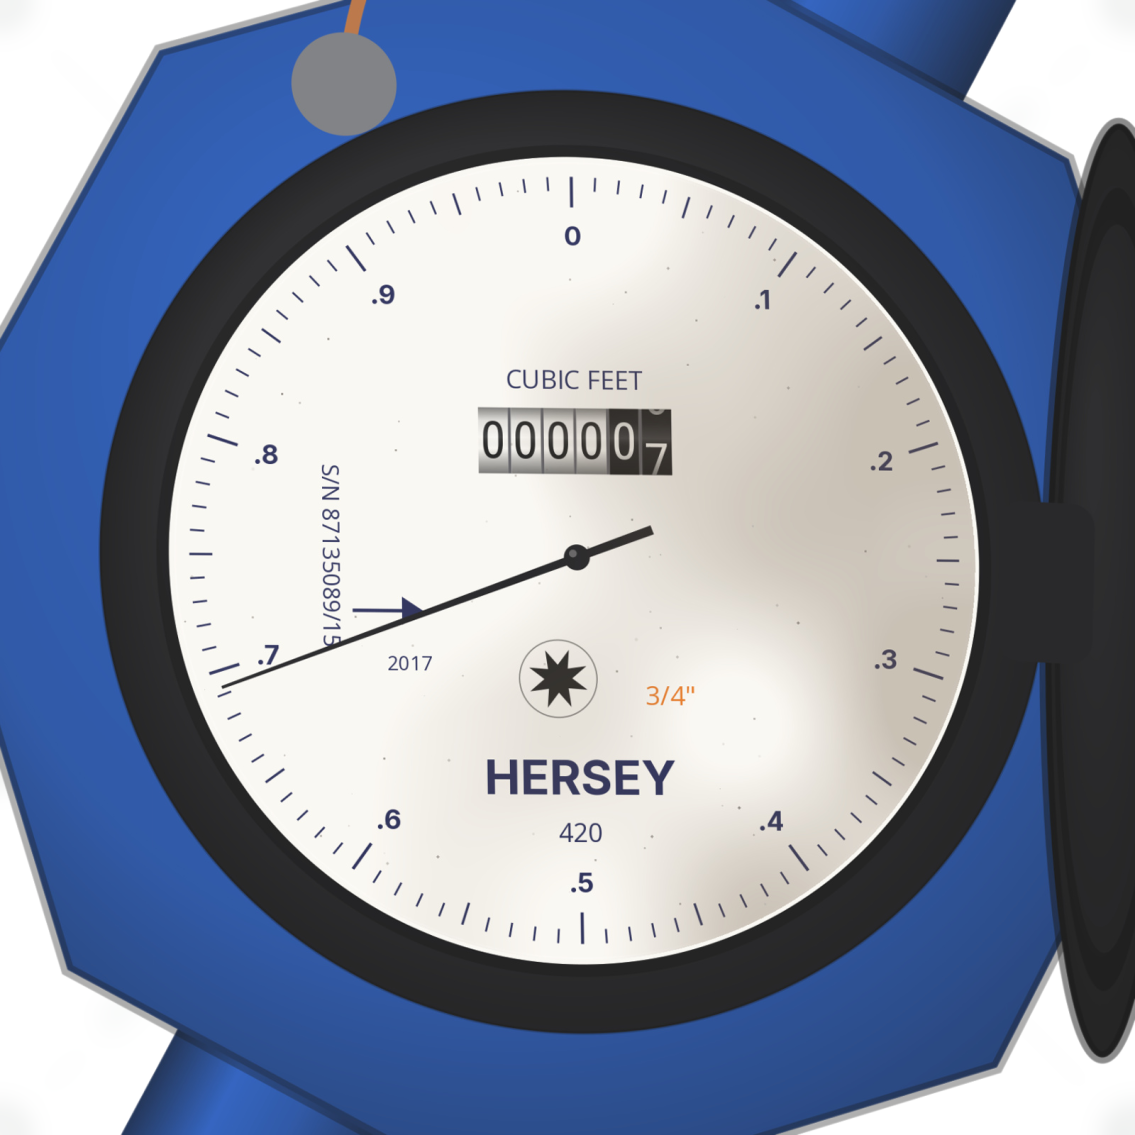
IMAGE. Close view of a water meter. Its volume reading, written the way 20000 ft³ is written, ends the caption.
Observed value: 6.69 ft³
